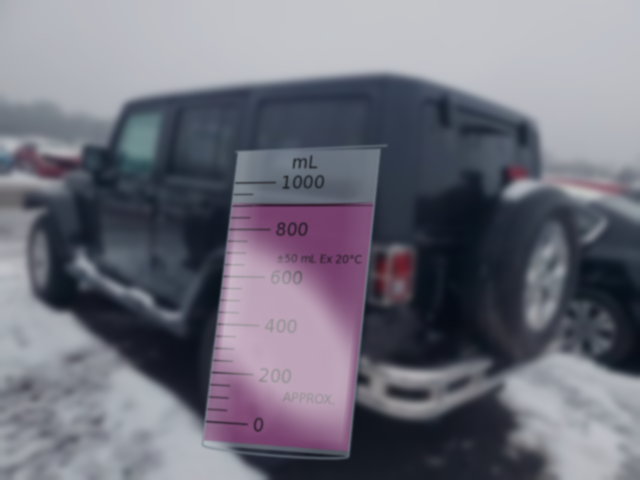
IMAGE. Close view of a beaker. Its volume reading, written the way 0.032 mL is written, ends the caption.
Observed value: 900 mL
